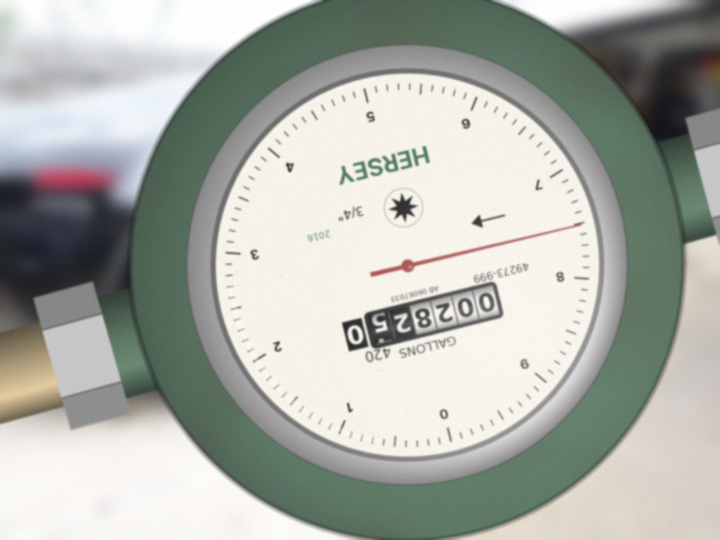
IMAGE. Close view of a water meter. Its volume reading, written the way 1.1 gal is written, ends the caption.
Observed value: 28247.5 gal
